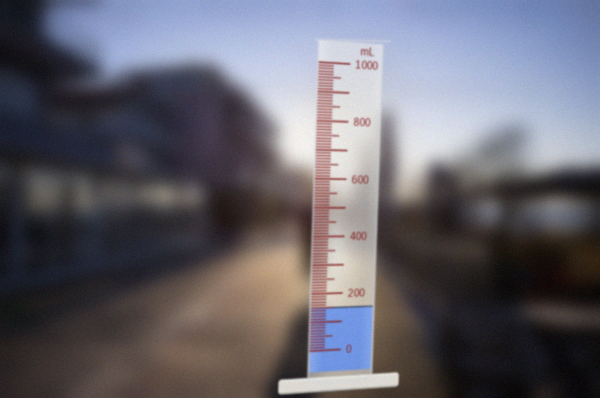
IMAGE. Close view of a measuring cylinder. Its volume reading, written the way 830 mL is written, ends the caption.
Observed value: 150 mL
